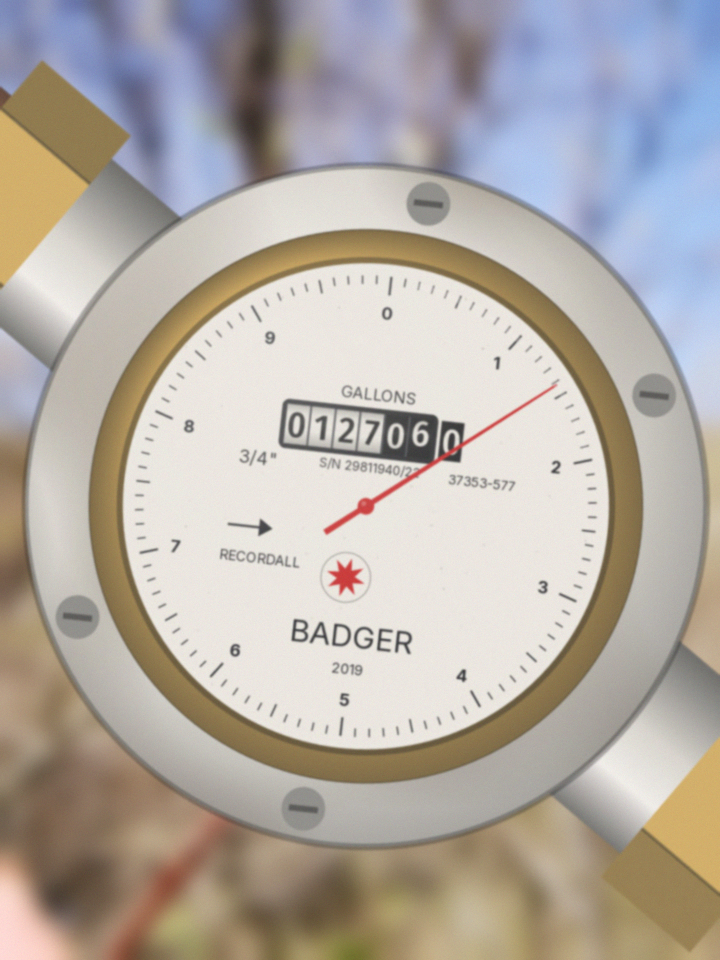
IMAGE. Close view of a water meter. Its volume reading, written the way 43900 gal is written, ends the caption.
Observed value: 127061.4 gal
